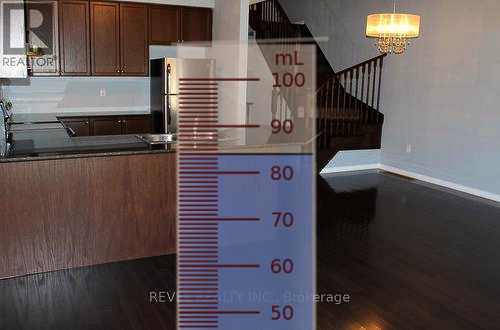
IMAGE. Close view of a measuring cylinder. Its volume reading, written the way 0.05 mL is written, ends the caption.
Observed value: 84 mL
